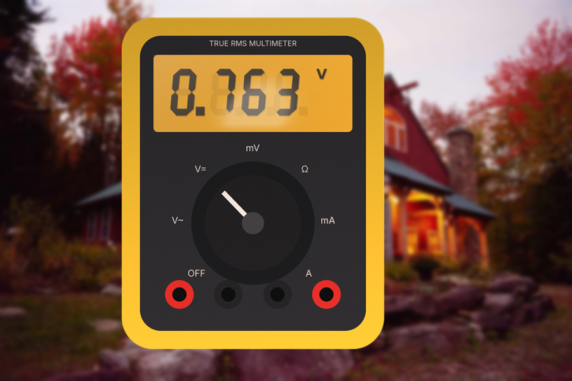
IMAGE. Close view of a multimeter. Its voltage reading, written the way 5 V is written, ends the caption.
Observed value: 0.763 V
